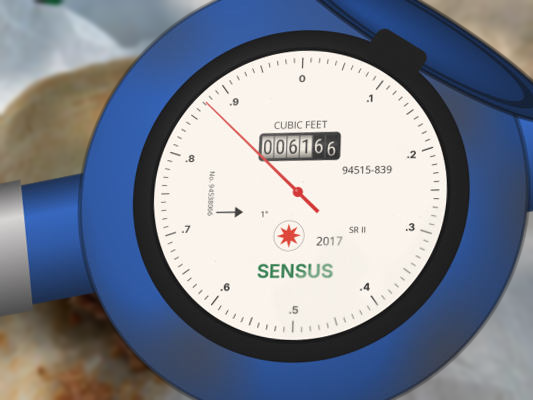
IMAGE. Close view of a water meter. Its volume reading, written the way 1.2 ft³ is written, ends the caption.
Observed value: 6165.87 ft³
